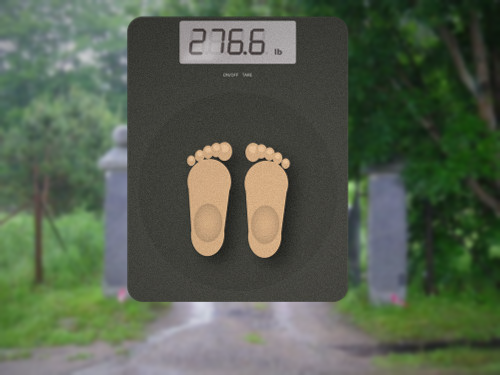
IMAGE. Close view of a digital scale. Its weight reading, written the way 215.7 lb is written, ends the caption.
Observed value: 276.6 lb
